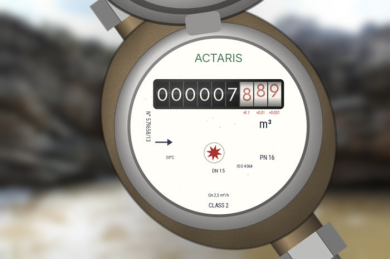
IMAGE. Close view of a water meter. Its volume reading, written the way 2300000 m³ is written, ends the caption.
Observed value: 7.889 m³
